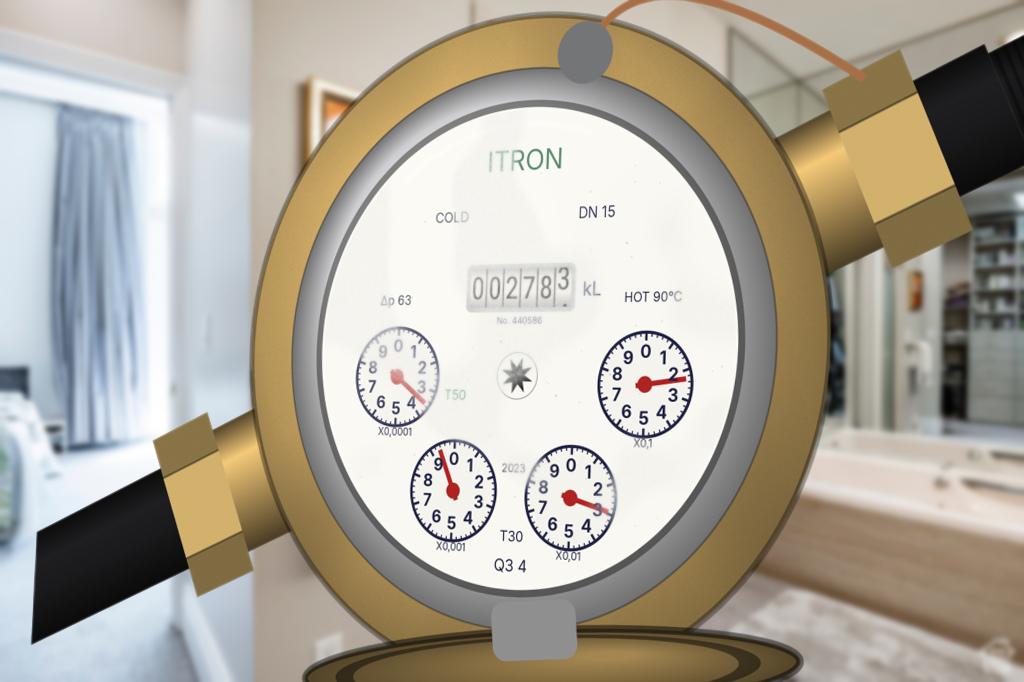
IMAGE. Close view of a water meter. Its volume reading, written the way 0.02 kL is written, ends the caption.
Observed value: 2783.2293 kL
